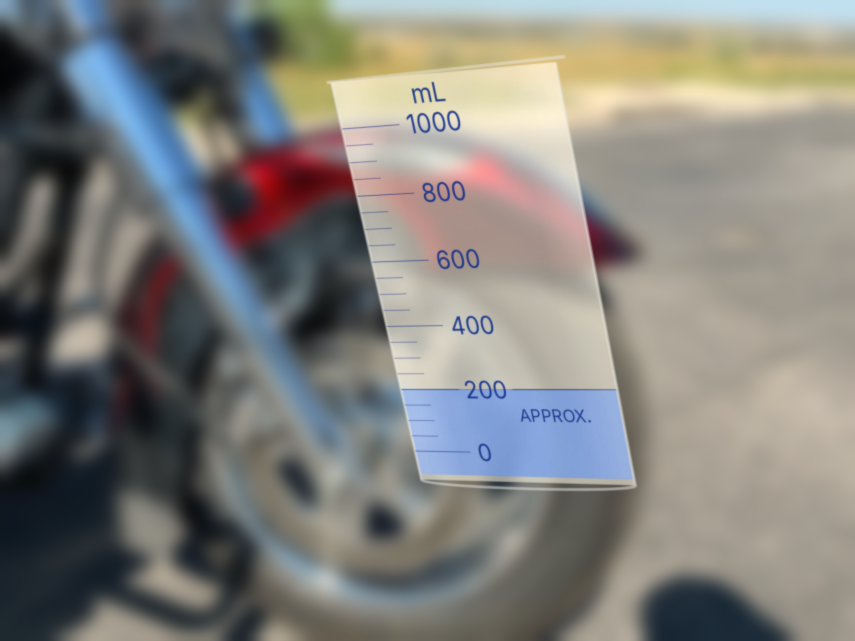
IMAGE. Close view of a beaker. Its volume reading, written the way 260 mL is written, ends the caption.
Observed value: 200 mL
